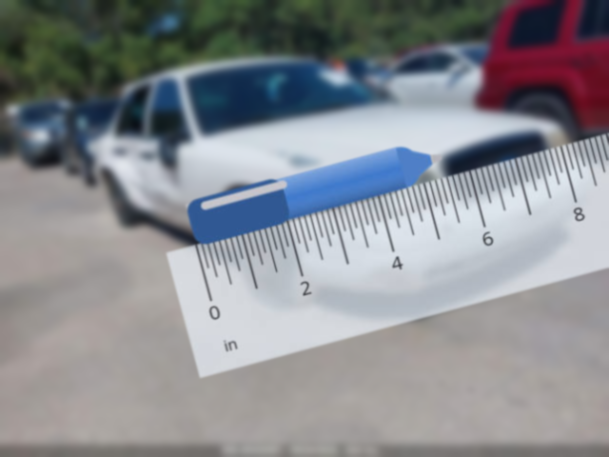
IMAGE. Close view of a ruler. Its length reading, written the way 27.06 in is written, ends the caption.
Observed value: 5.5 in
